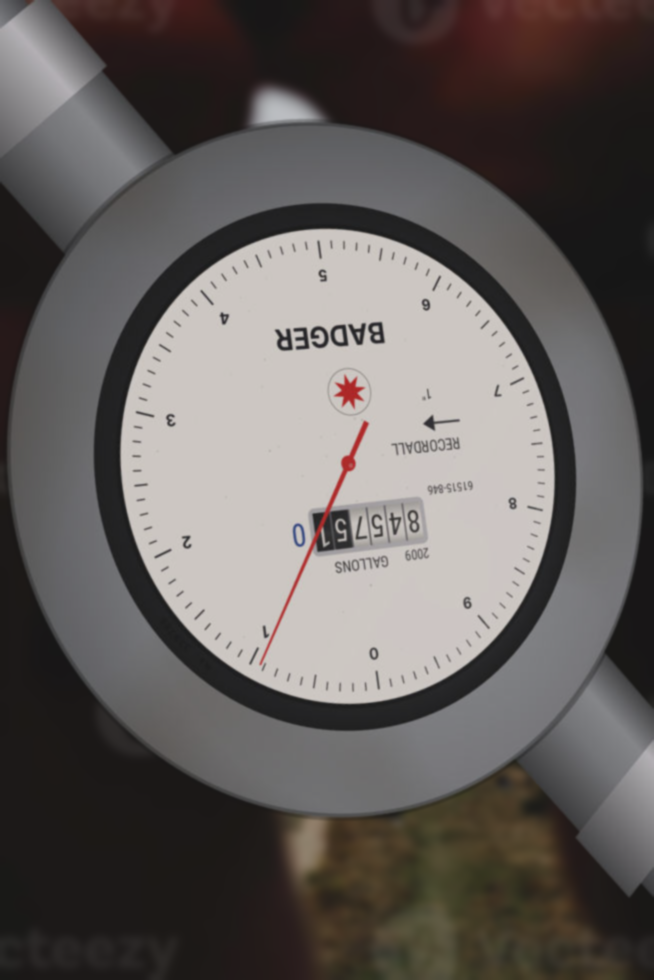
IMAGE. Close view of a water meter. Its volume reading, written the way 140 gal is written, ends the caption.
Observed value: 8457510.9 gal
